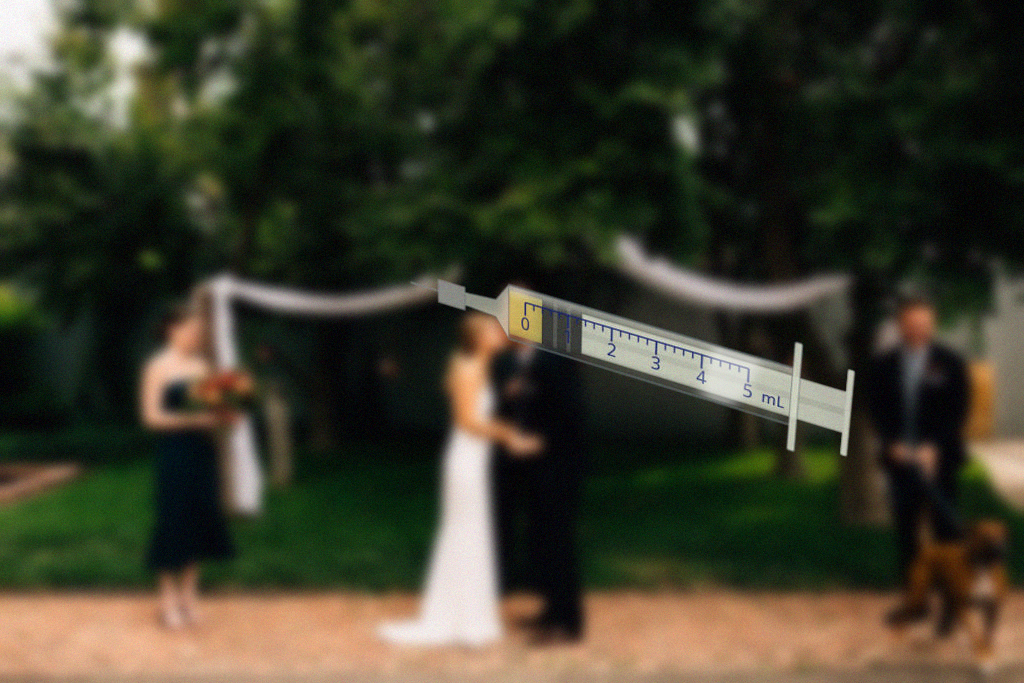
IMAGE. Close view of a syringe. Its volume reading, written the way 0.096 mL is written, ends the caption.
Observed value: 0.4 mL
